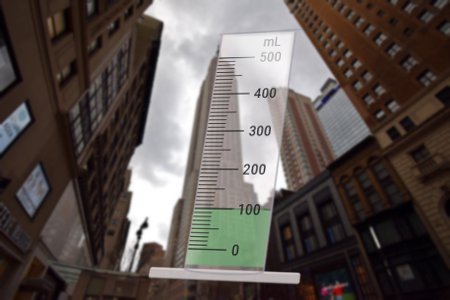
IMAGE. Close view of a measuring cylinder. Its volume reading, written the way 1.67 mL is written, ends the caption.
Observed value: 100 mL
